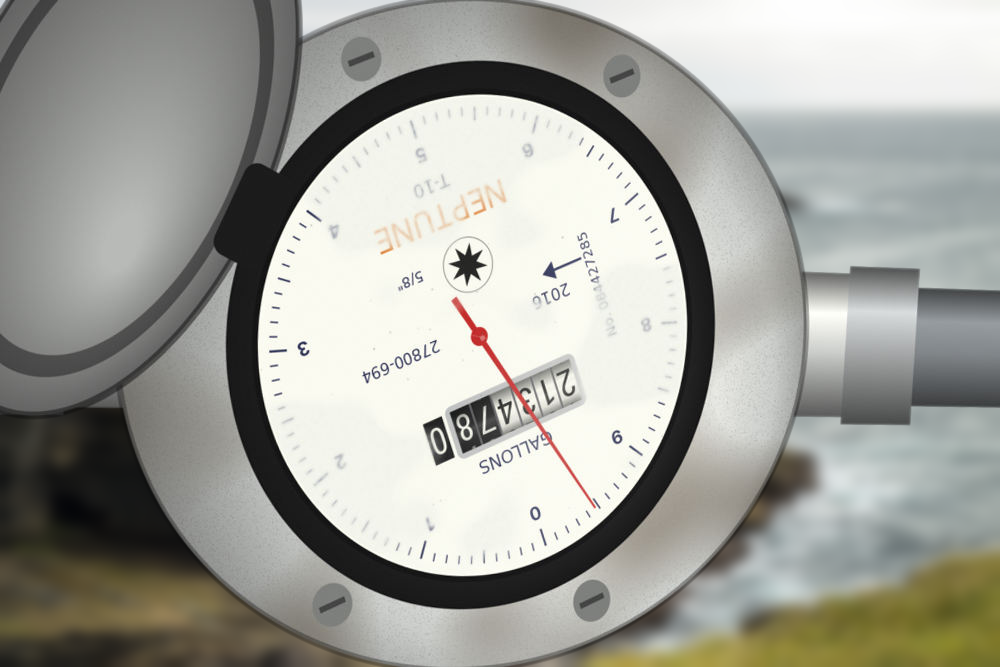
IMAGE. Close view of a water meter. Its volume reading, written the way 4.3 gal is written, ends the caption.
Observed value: 2134779.5 gal
